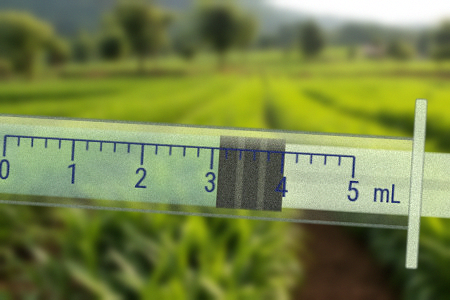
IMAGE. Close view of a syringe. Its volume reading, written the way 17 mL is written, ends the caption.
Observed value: 3.1 mL
